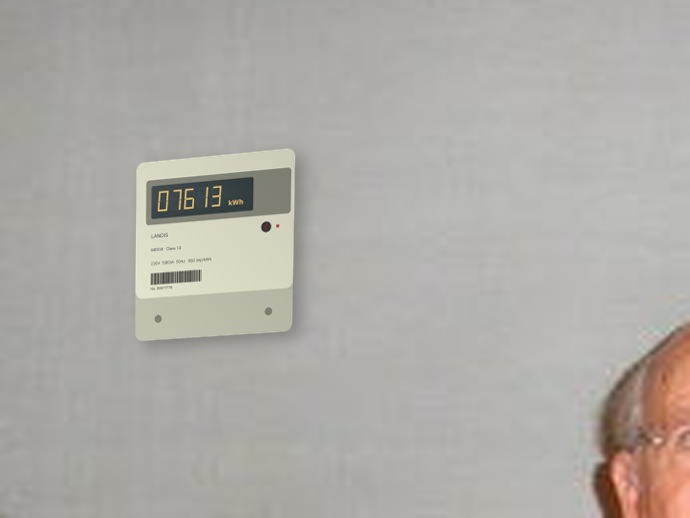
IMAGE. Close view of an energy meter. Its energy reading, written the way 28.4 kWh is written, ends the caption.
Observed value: 7613 kWh
